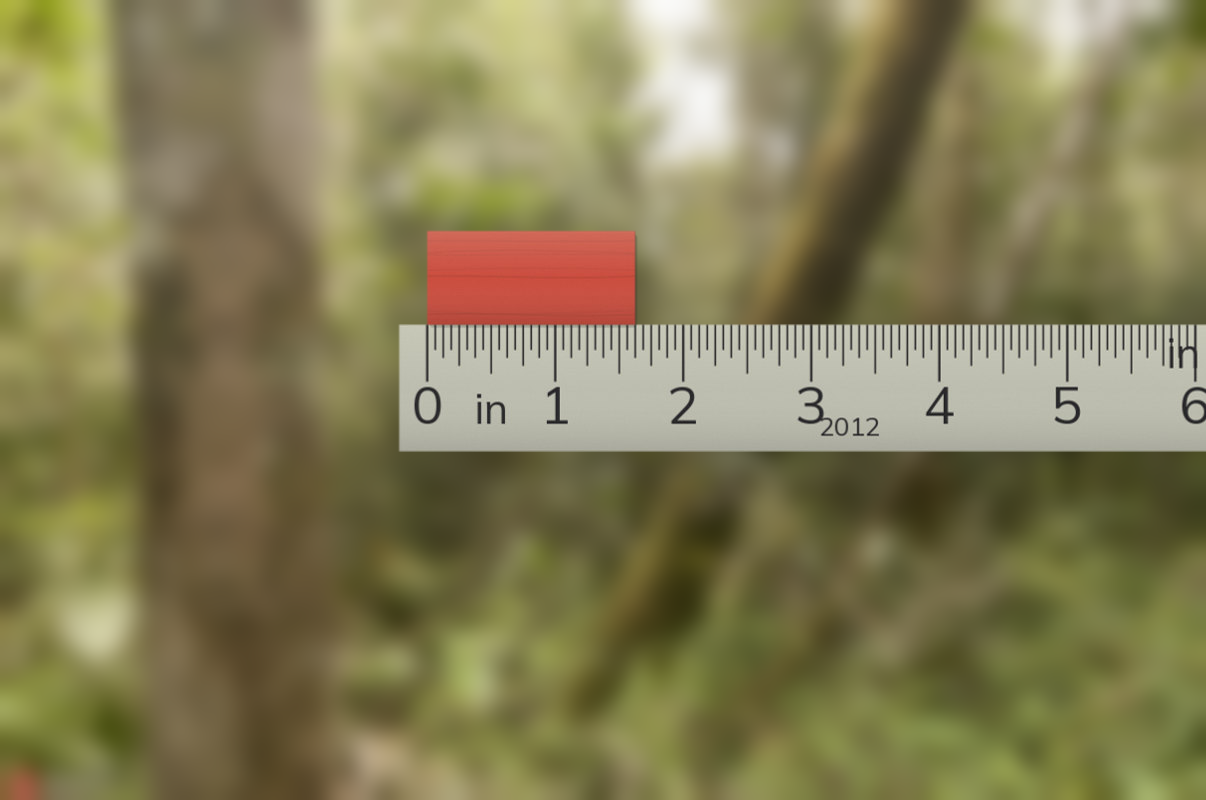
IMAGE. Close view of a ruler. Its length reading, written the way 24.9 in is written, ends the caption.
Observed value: 1.625 in
